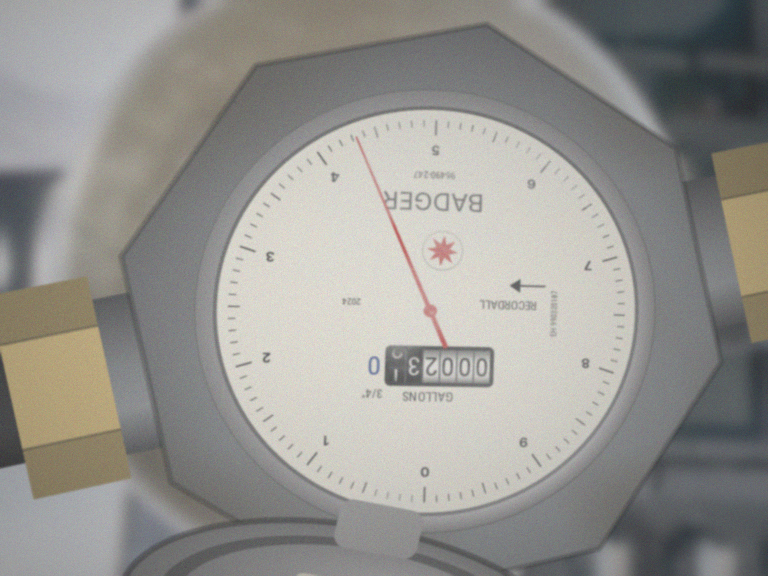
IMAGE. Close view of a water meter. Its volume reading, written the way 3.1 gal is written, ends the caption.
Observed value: 2314.3 gal
